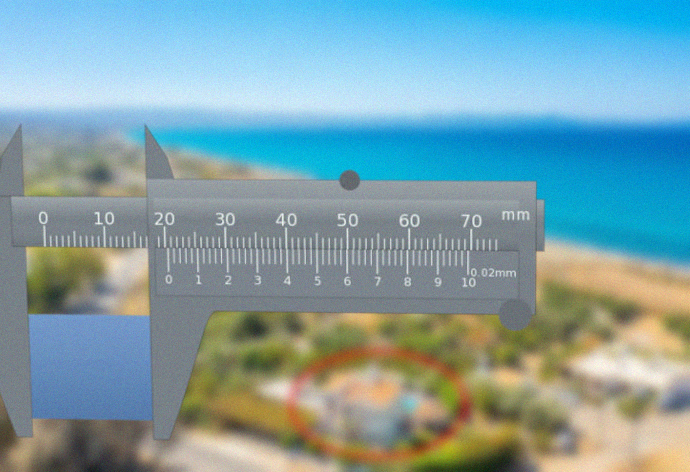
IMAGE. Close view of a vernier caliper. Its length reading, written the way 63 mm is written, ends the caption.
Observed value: 20.5 mm
